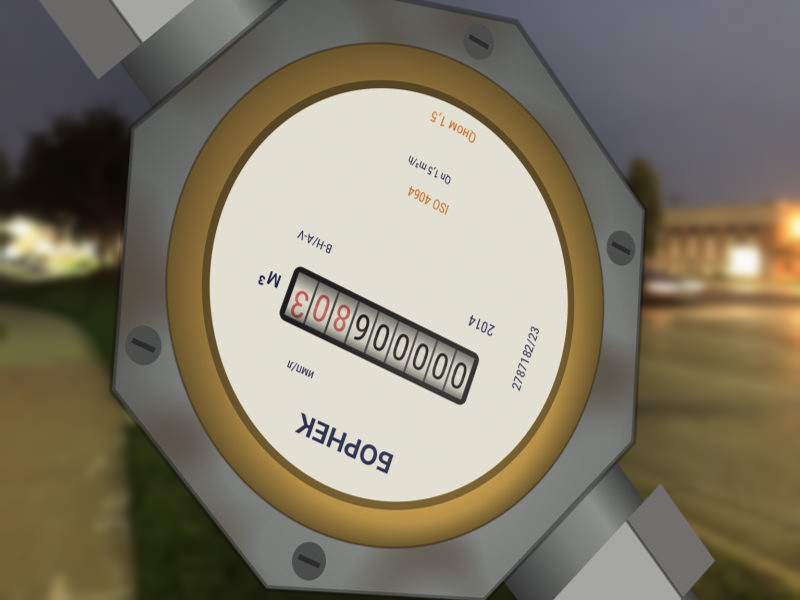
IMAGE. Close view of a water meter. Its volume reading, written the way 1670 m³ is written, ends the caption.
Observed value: 6.803 m³
